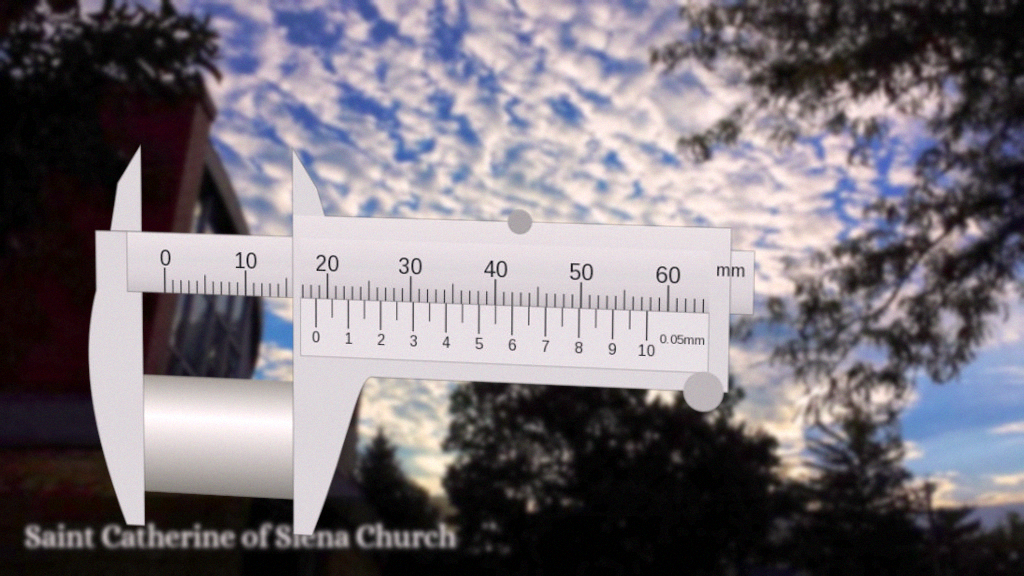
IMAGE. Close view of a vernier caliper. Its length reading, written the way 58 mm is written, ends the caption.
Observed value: 18.6 mm
